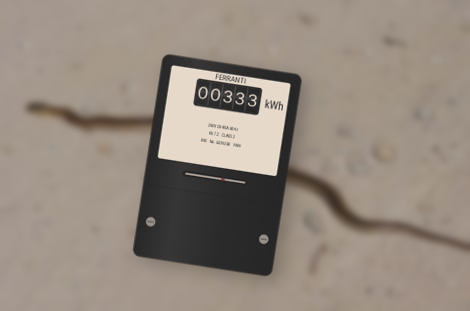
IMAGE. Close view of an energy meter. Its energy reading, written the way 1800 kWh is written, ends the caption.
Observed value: 333 kWh
